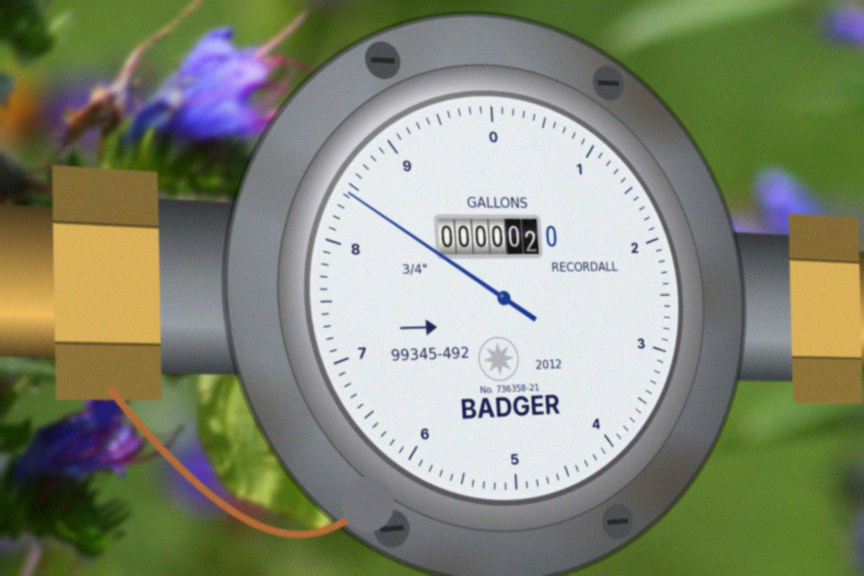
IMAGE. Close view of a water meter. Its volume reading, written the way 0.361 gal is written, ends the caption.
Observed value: 18.4 gal
